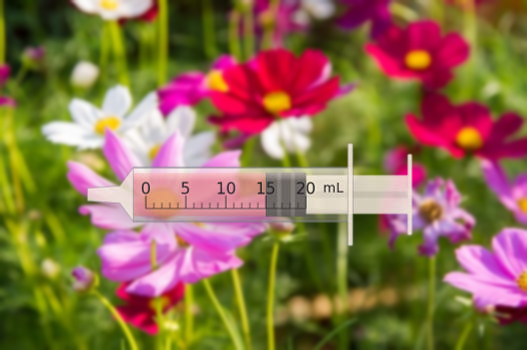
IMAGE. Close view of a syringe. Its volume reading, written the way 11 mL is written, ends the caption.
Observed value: 15 mL
